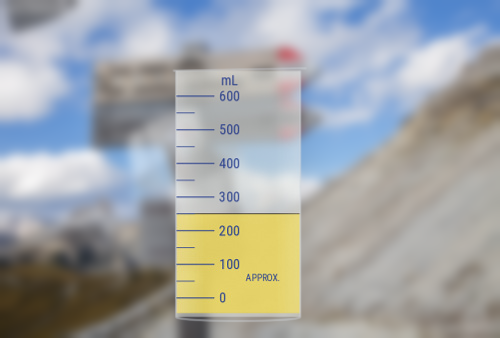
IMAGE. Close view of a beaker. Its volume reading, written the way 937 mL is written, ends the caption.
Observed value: 250 mL
